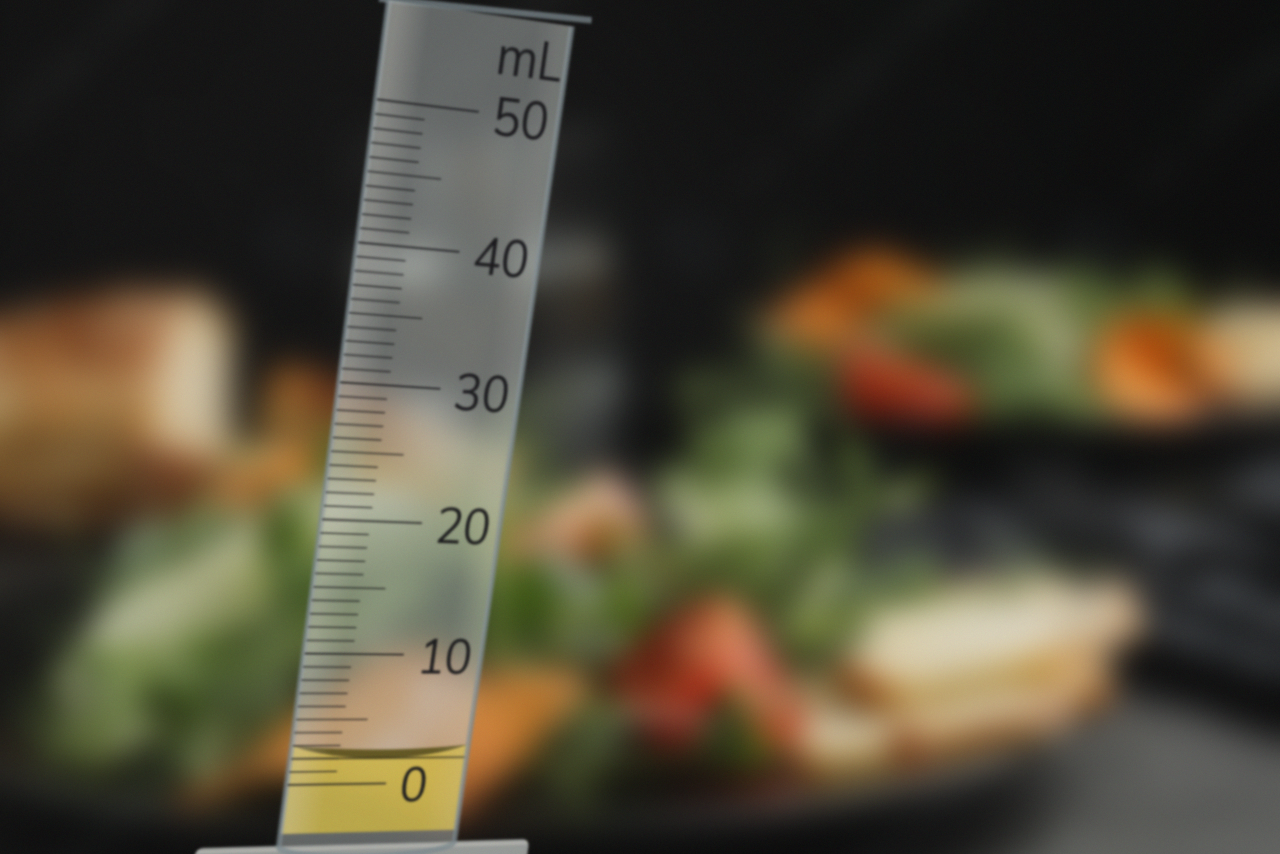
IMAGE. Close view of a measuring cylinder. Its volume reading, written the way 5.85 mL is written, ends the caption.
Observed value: 2 mL
